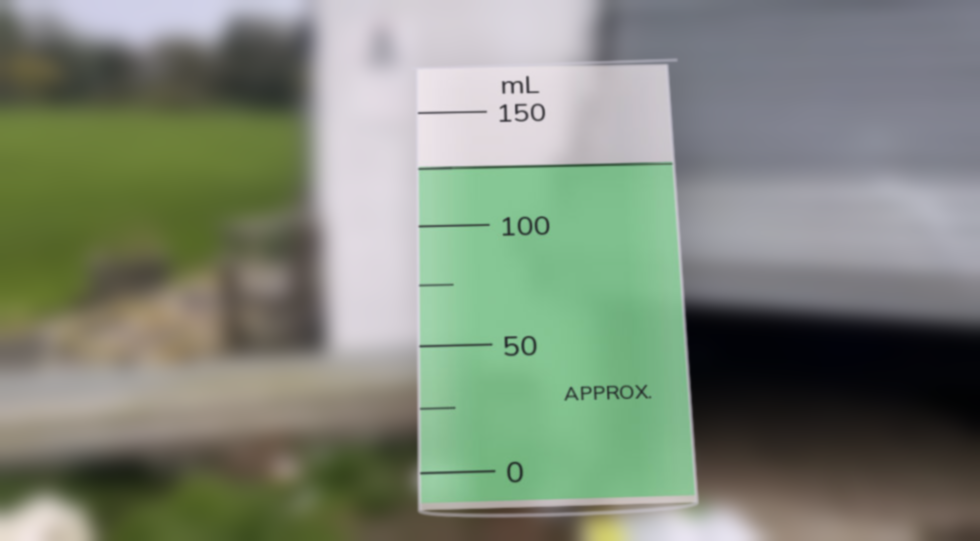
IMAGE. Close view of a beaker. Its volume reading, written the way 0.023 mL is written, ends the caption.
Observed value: 125 mL
